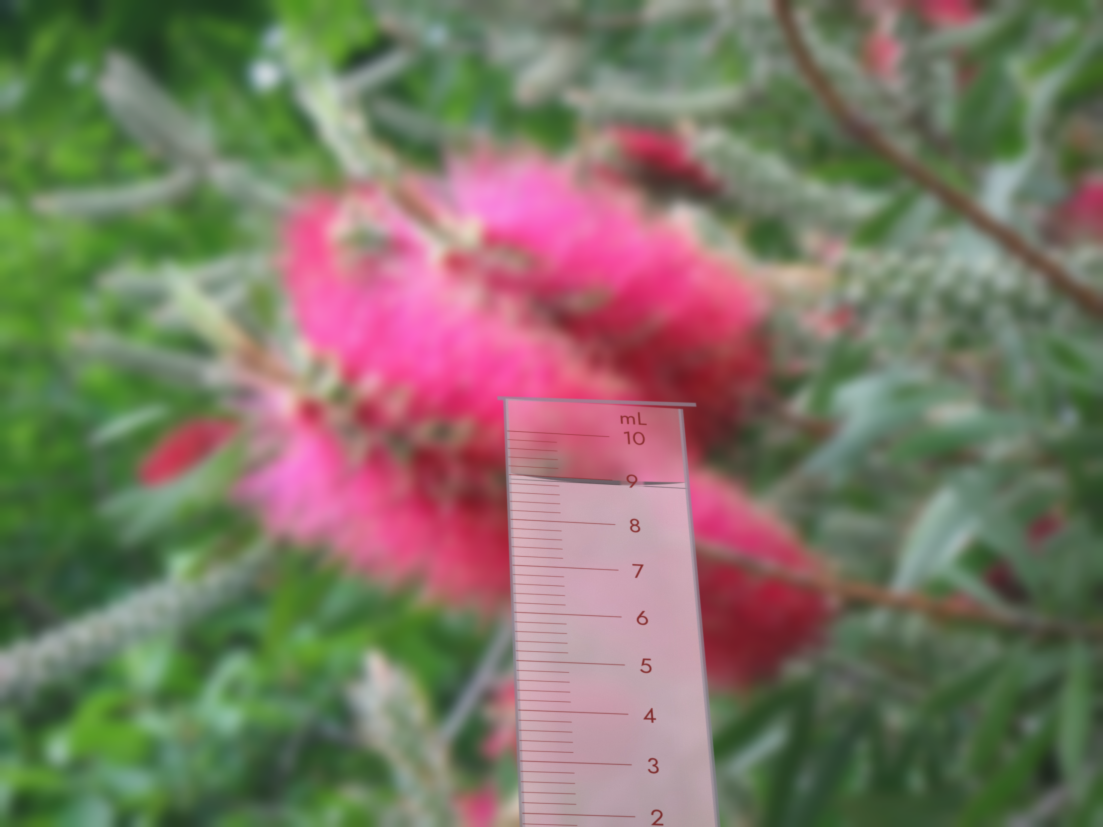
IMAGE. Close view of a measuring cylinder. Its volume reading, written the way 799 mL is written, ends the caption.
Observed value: 8.9 mL
